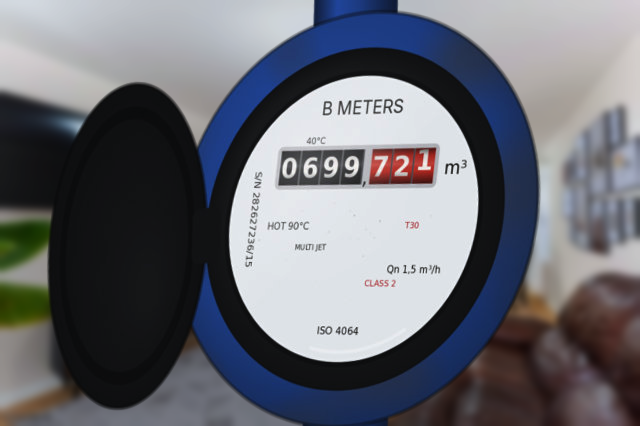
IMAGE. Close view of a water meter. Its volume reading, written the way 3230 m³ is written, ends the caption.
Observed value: 699.721 m³
